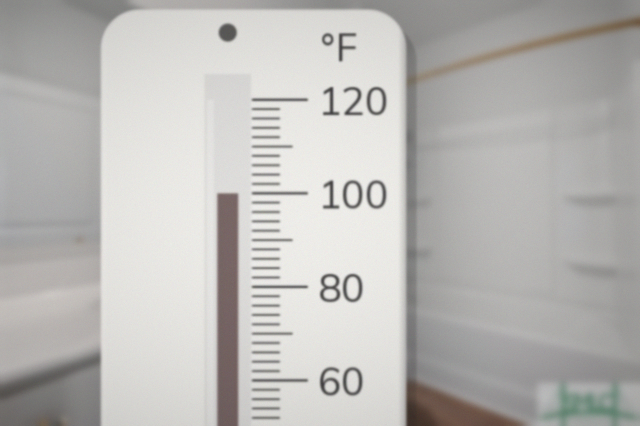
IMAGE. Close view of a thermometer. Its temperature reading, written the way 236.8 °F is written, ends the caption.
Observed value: 100 °F
